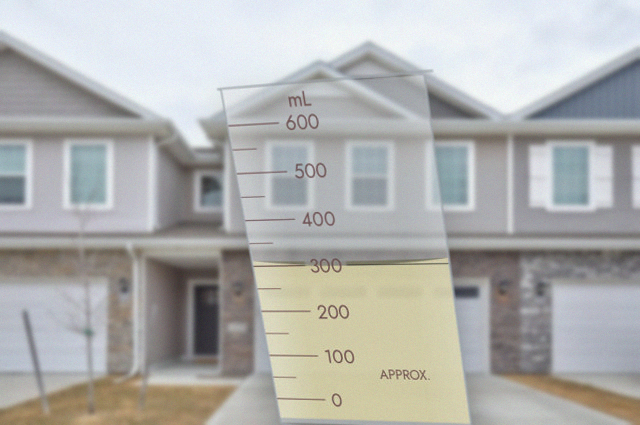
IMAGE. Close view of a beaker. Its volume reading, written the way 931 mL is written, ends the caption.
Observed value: 300 mL
